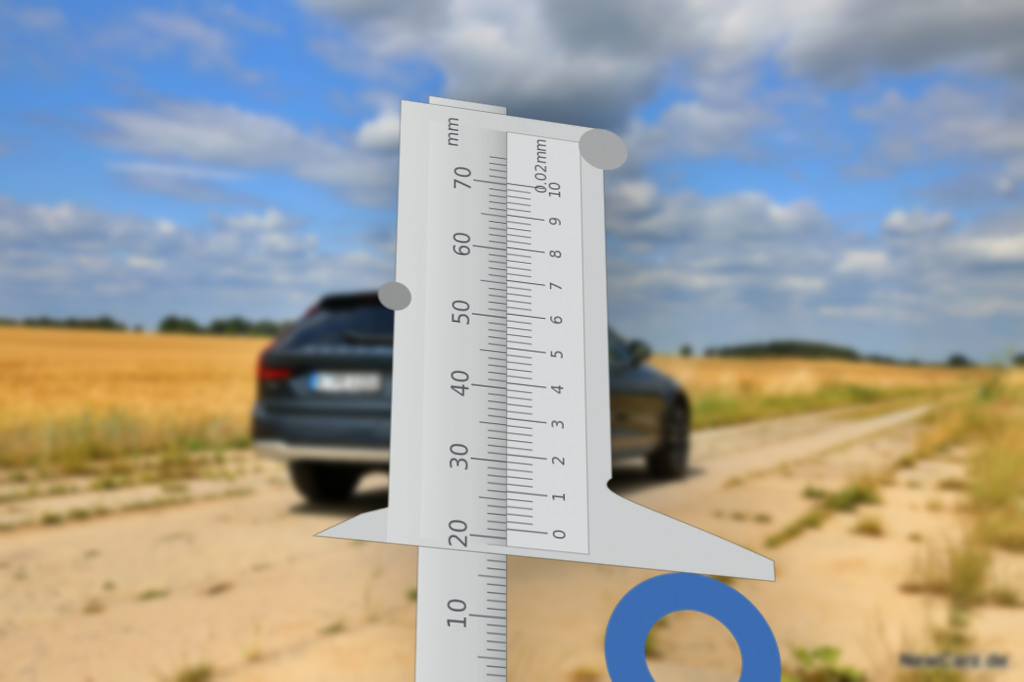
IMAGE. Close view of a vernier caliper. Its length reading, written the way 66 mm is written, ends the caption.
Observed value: 21.2 mm
